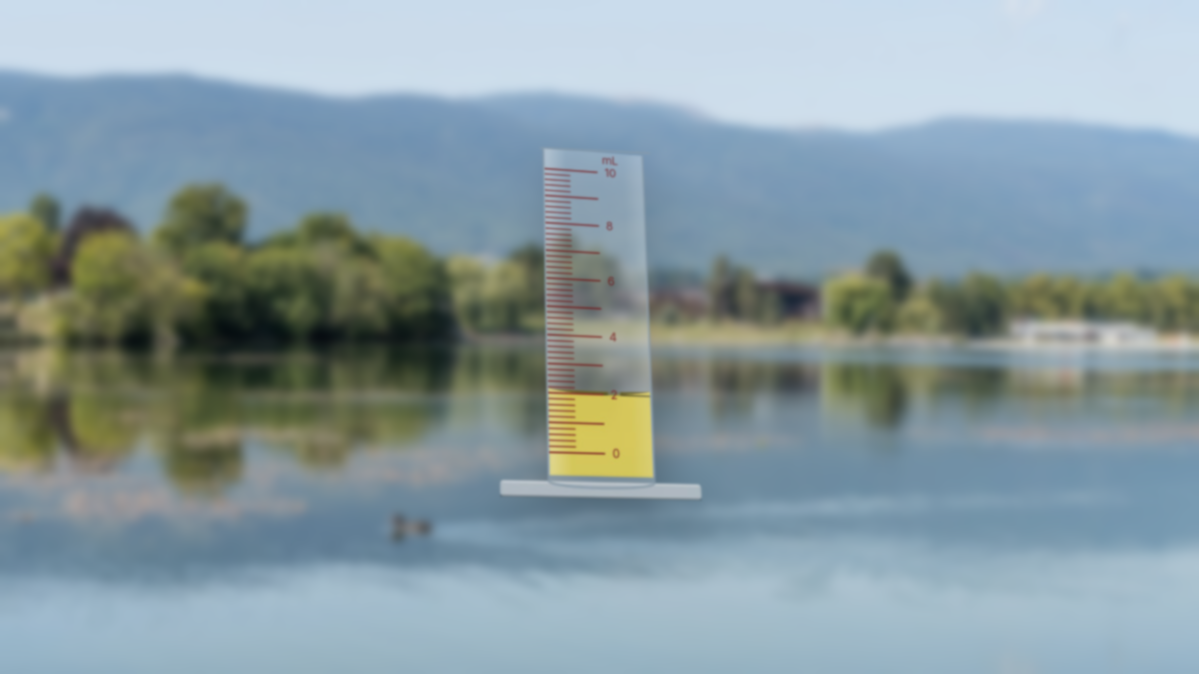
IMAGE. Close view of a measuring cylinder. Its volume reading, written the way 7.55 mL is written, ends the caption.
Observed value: 2 mL
